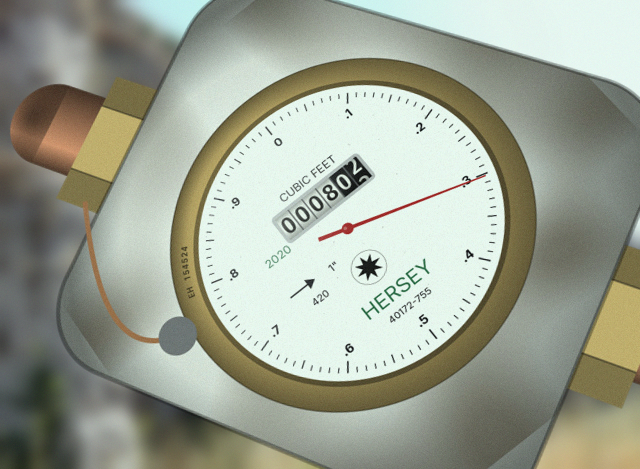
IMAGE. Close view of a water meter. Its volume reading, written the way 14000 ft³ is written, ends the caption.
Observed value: 802.30 ft³
